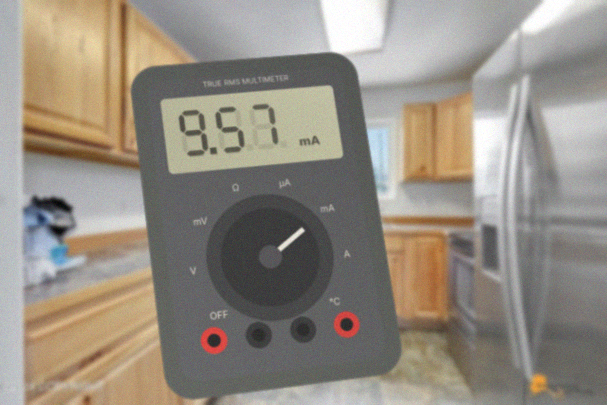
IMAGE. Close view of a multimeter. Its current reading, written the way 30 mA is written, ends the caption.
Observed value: 9.57 mA
